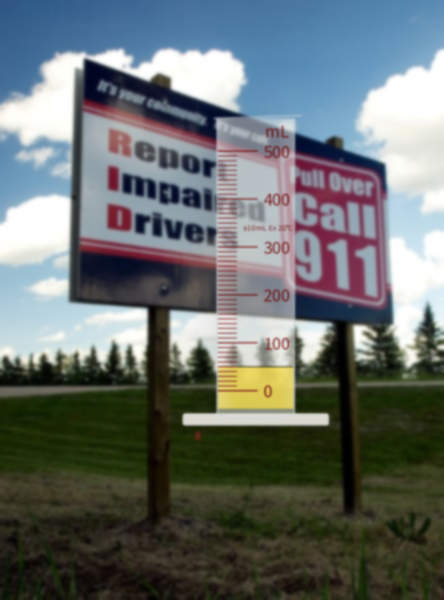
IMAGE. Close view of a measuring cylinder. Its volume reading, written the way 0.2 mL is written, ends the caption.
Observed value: 50 mL
